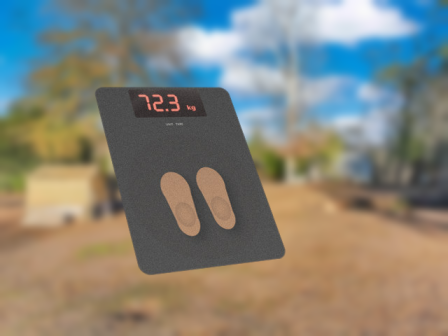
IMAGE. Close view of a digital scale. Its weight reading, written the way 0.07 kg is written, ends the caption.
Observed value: 72.3 kg
